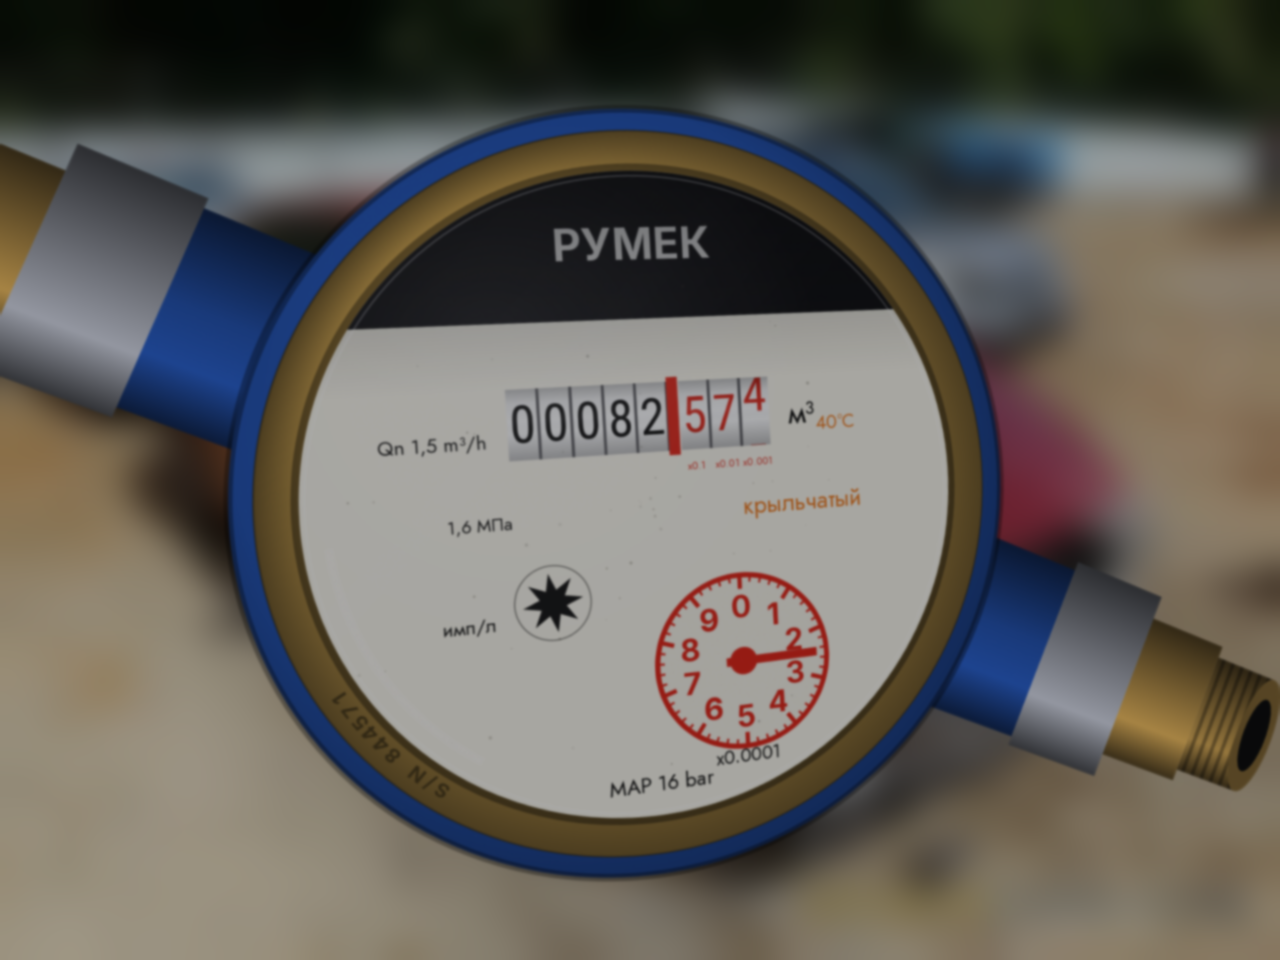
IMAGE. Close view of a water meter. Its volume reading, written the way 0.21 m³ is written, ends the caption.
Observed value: 82.5742 m³
